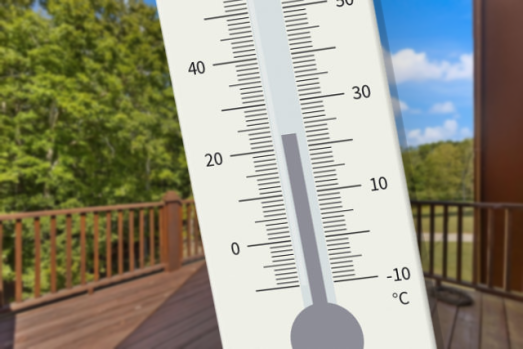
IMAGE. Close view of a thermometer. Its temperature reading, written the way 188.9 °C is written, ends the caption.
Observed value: 23 °C
